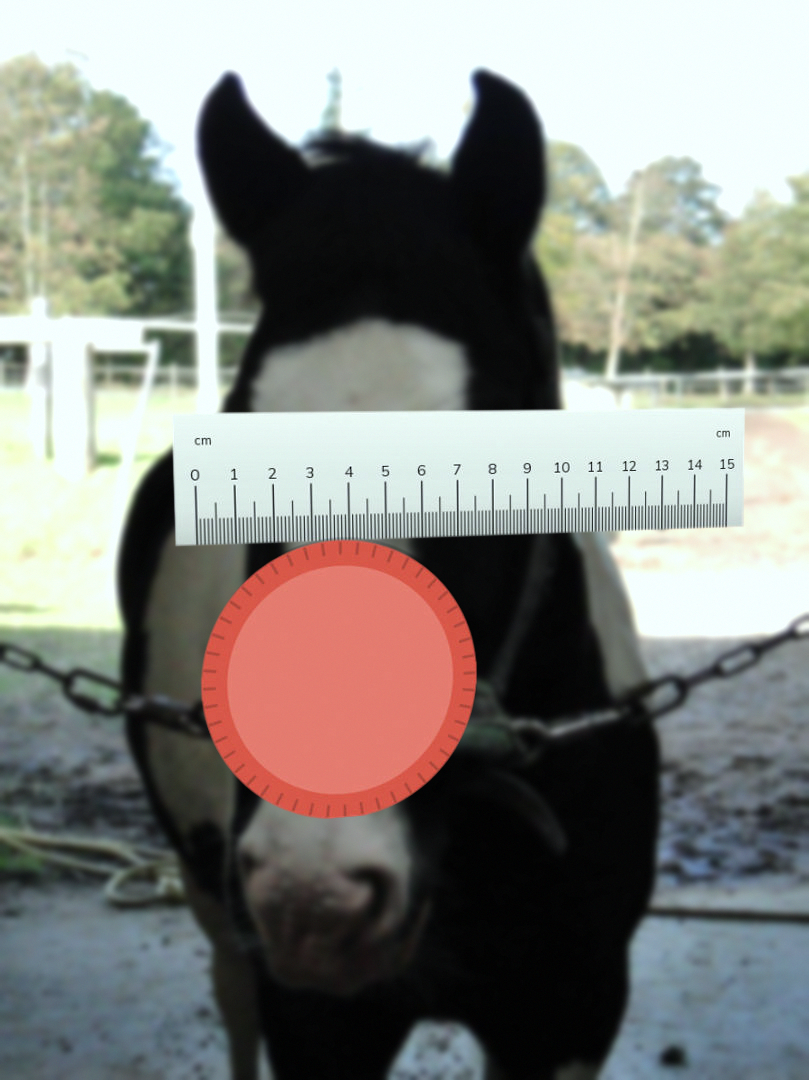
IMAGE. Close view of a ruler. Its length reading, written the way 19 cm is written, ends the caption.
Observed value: 7.5 cm
